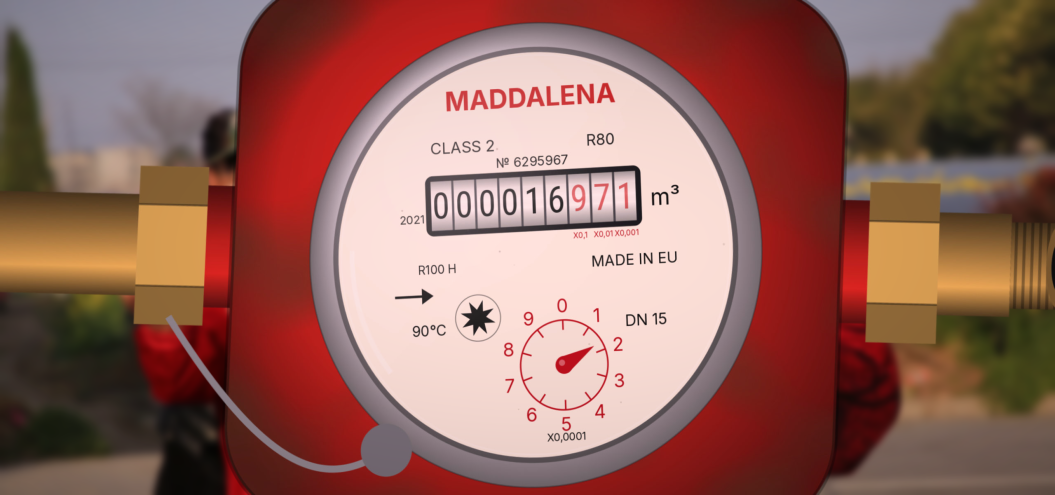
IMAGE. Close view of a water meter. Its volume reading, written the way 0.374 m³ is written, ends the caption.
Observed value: 16.9711 m³
